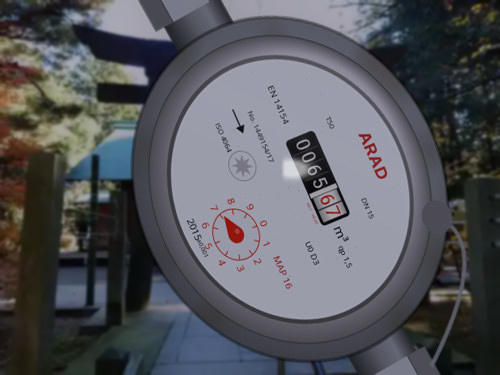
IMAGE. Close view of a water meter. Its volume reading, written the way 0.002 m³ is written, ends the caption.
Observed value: 65.677 m³
